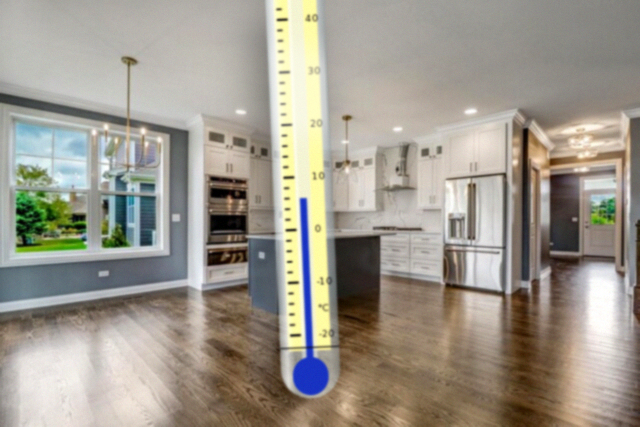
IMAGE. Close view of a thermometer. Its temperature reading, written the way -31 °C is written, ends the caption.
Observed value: 6 °C
